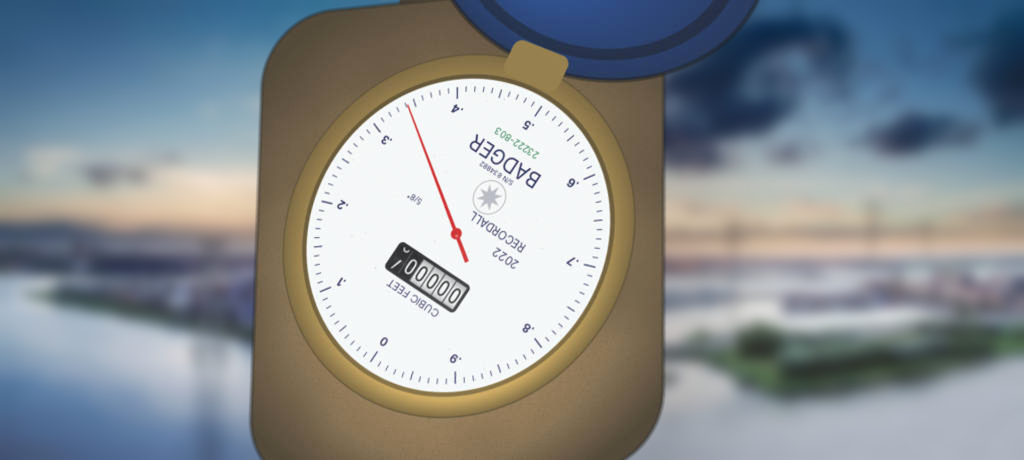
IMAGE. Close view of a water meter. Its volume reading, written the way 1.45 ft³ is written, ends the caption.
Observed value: 7.34 ft³
